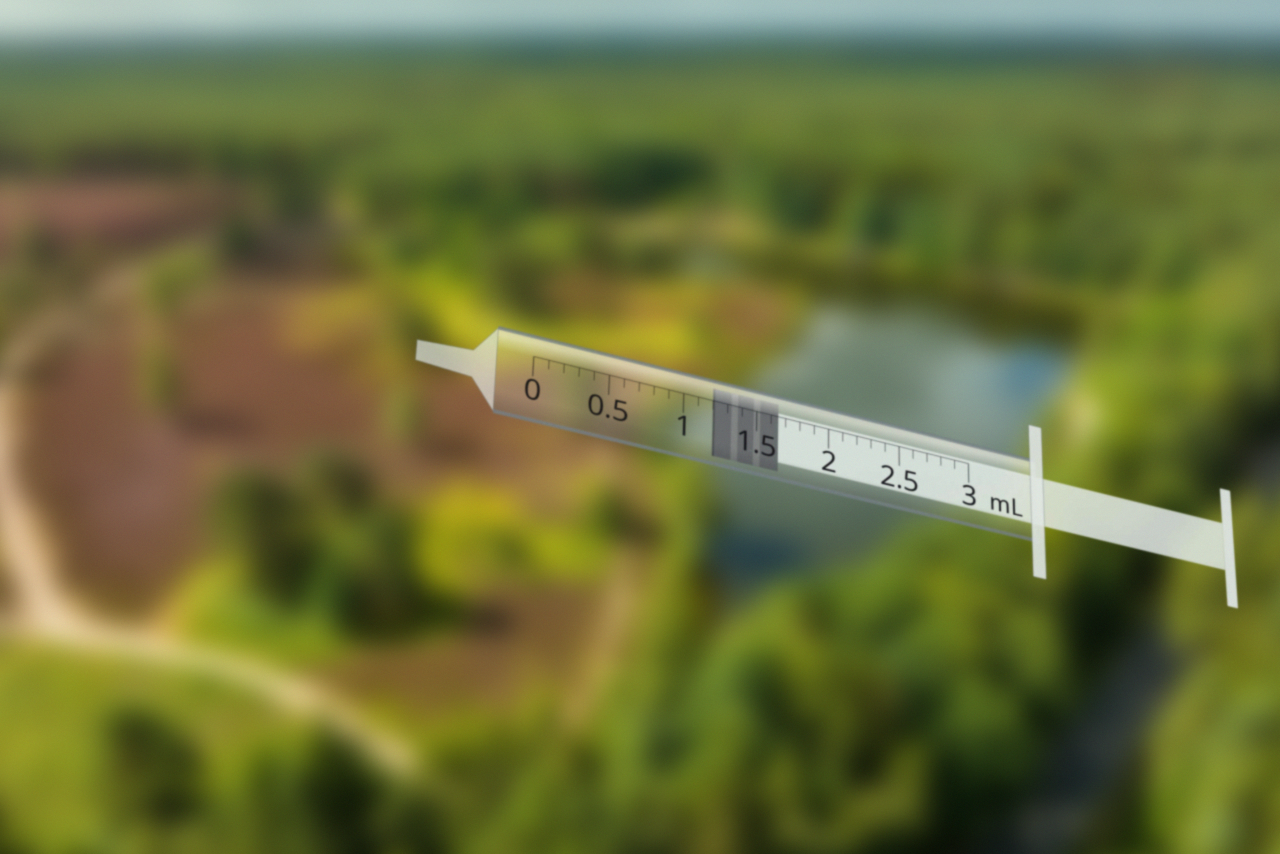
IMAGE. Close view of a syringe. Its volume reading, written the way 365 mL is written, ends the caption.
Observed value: 1.2 mL
